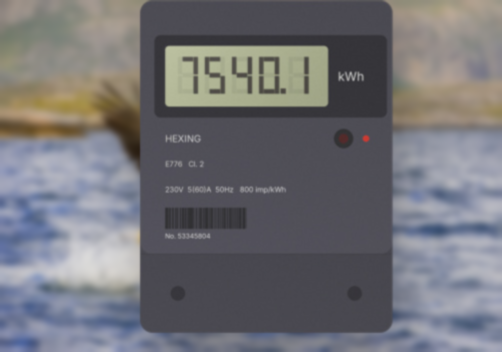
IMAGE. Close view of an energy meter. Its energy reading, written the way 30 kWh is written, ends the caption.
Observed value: 7540.1 kWh
